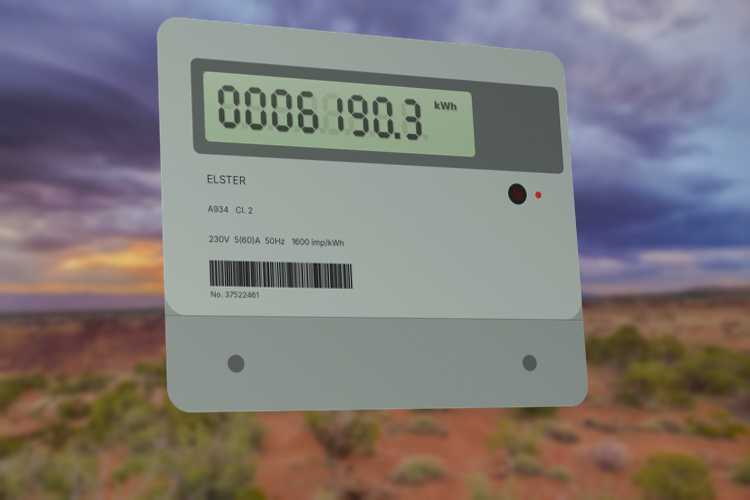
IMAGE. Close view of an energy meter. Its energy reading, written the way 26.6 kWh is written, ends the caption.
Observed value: 6190.3 kWh
